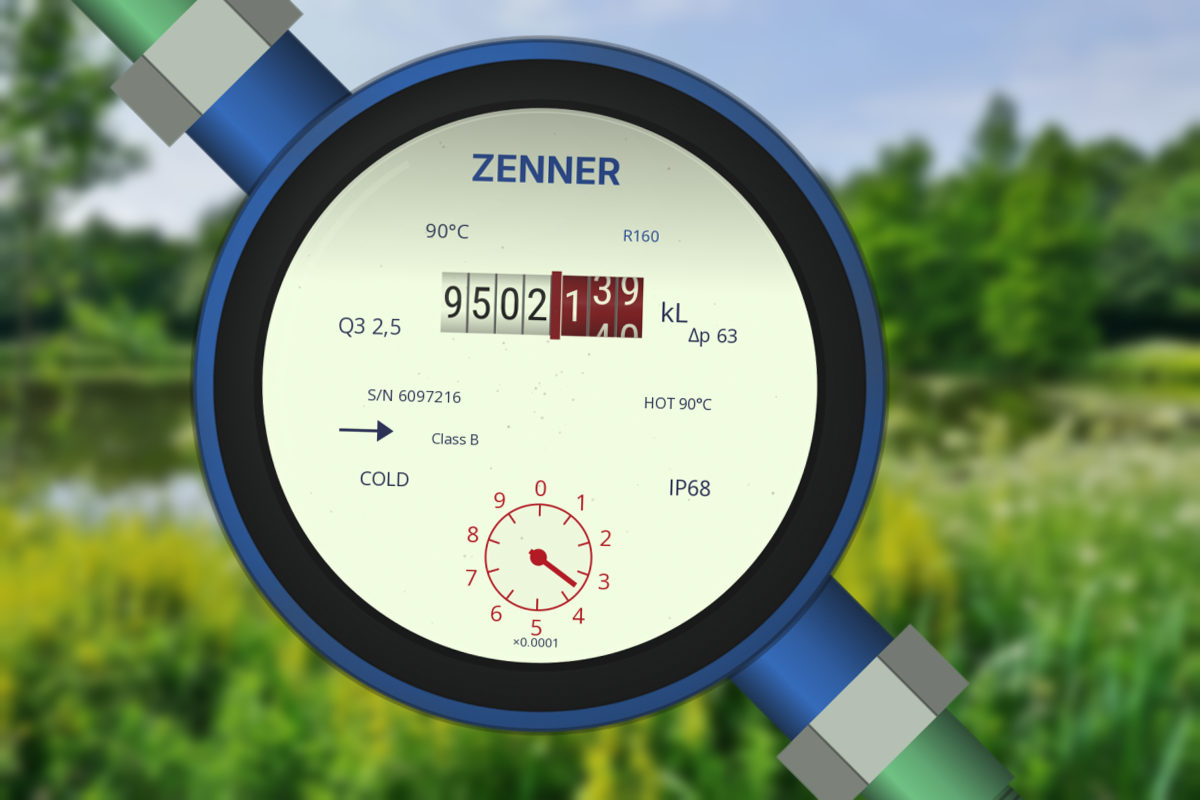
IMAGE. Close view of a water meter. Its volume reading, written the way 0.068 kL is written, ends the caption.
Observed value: 9502.1393 kL
